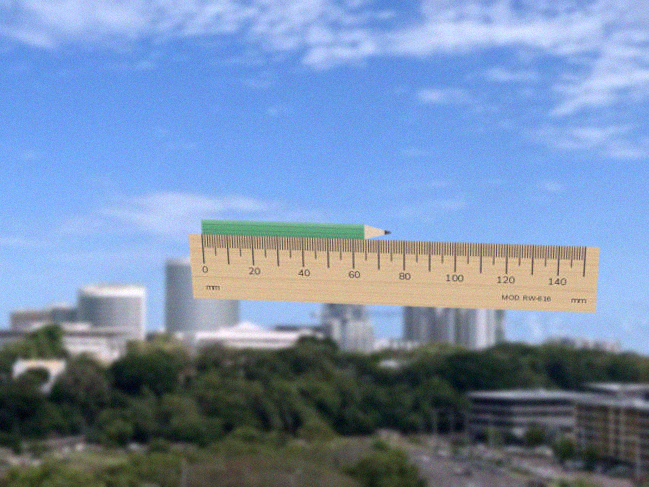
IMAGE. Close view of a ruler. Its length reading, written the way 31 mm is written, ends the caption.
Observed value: 75 mm
